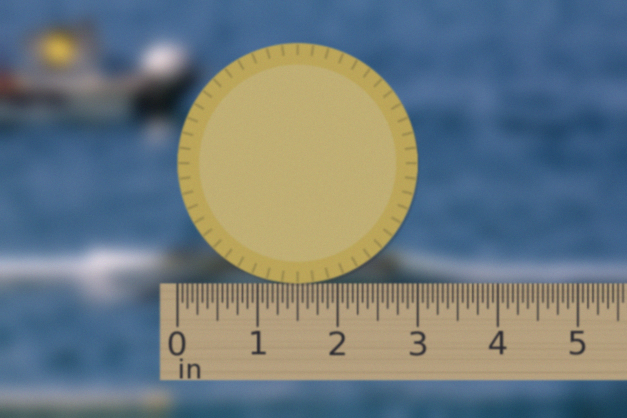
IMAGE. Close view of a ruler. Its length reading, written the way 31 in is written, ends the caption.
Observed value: 3 in
